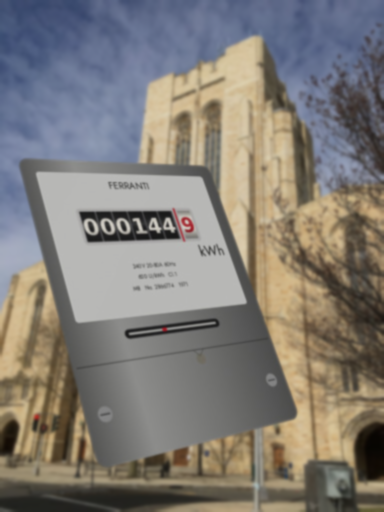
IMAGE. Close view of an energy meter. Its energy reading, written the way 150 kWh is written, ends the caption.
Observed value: 144.9 kWh
